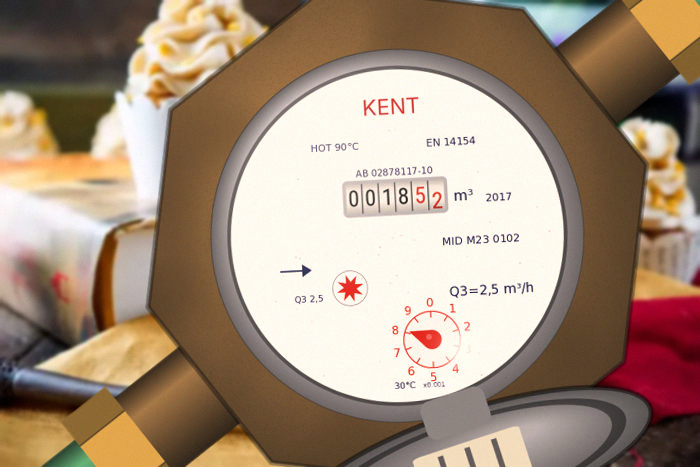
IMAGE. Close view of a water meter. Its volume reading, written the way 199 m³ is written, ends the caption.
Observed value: 18.518 m³
